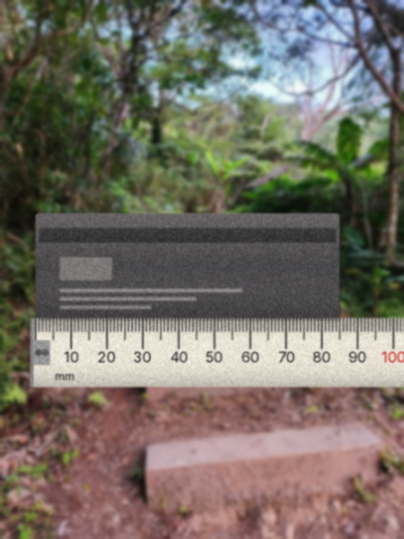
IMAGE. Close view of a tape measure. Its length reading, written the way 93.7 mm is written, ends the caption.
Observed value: 85 mm
